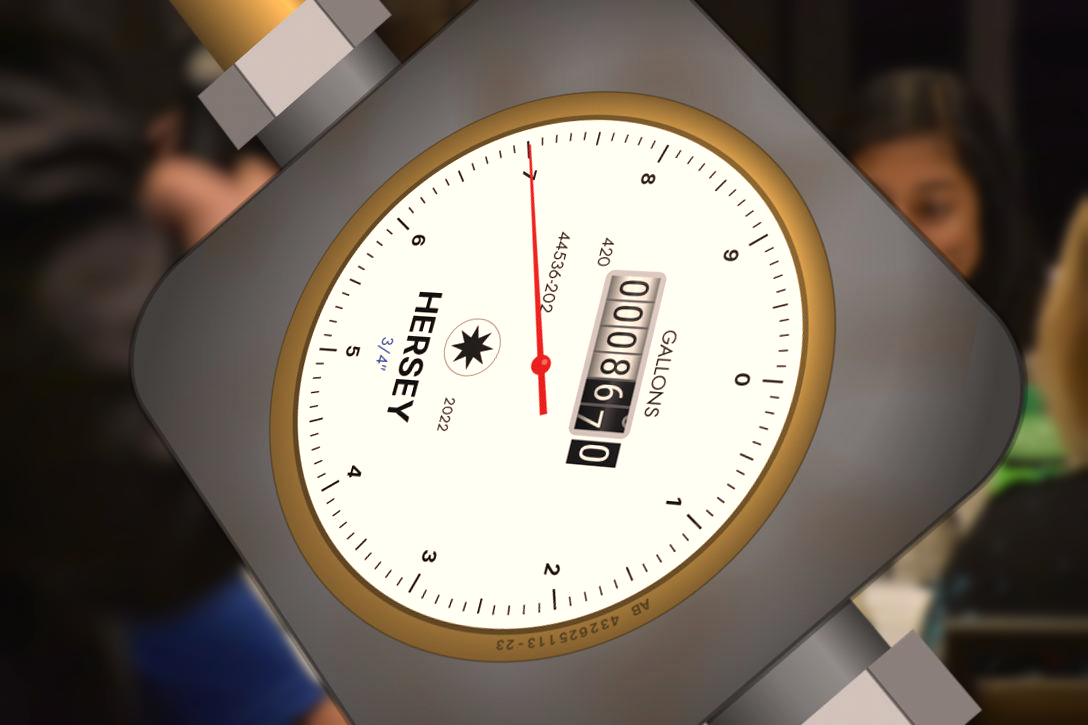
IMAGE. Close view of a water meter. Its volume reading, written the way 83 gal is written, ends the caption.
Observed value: 8667.0 gal
